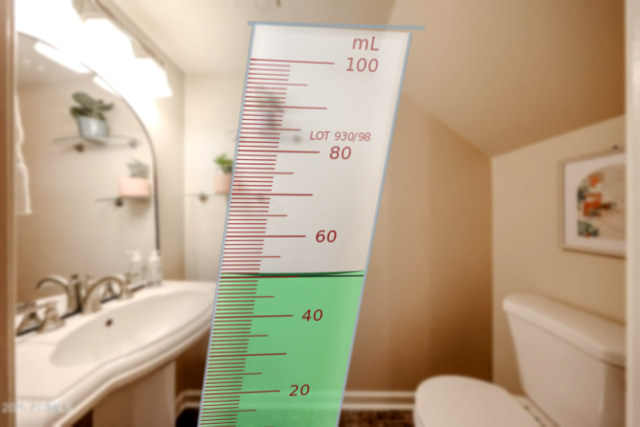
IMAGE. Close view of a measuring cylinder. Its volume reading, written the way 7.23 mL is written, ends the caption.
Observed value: 50 mL
